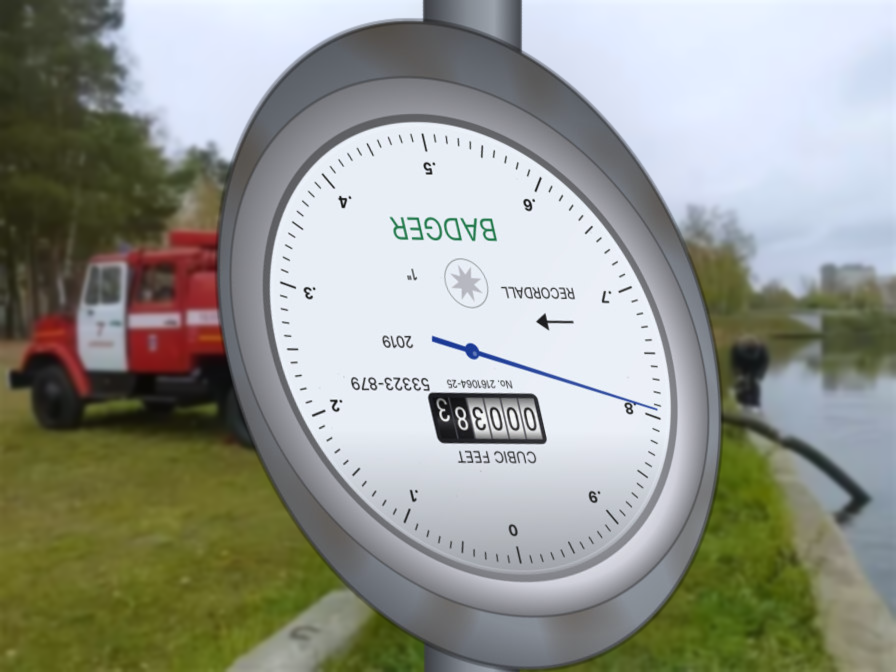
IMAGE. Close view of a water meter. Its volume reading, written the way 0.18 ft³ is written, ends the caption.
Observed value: 382.79 ft³
